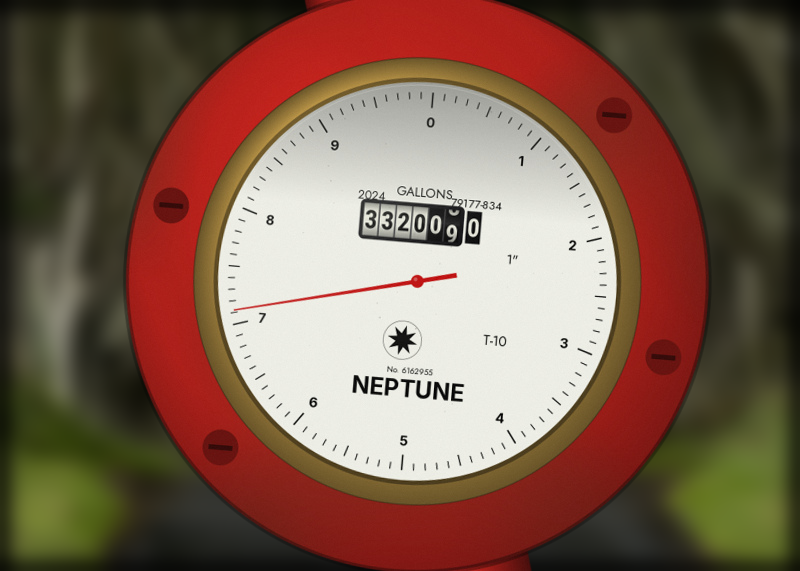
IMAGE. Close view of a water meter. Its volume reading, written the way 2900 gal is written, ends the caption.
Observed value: 3320087.1 gal
